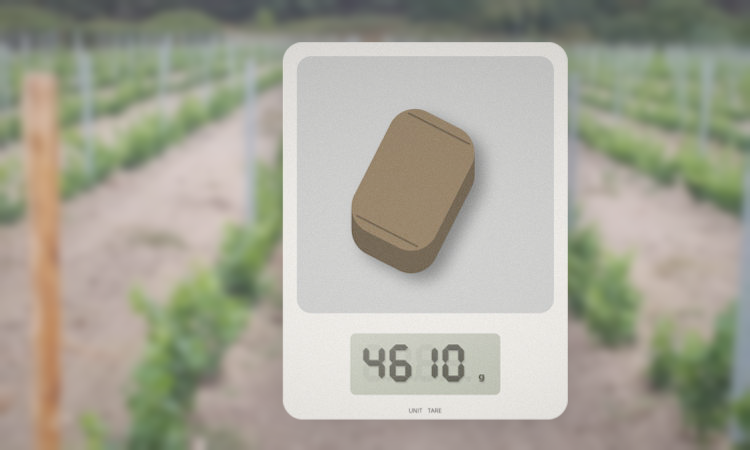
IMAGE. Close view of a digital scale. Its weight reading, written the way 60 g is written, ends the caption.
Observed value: 4610 g
